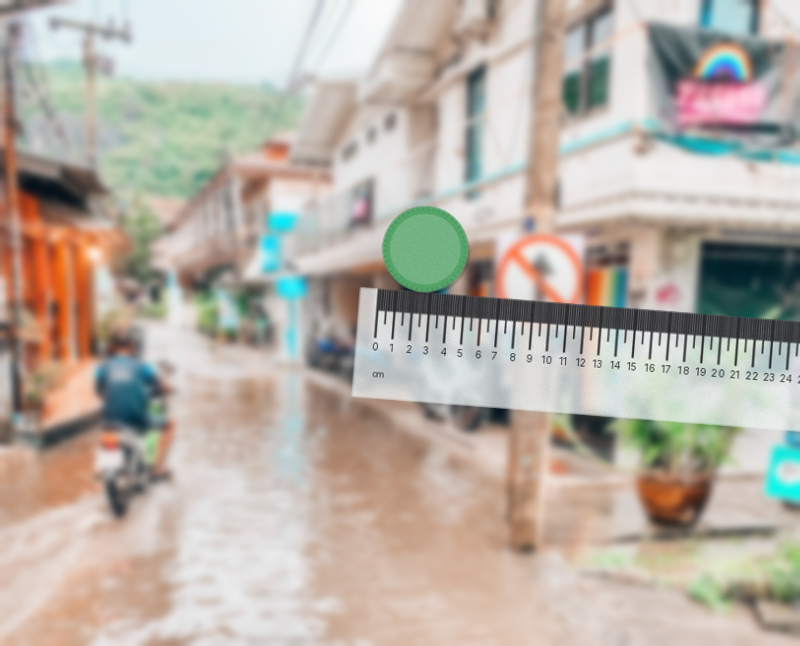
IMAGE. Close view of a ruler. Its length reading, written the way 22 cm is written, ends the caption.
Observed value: 5 cm
